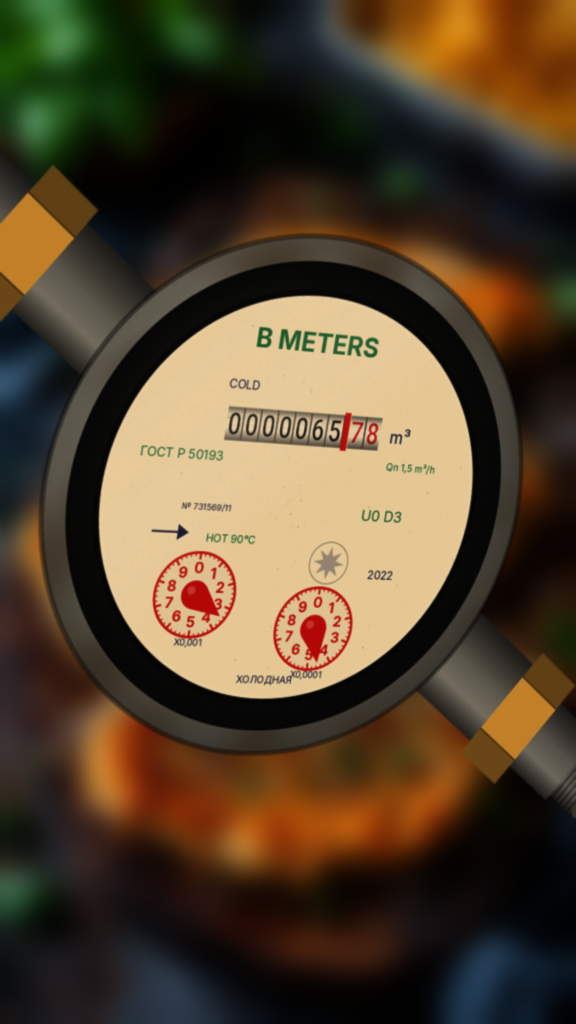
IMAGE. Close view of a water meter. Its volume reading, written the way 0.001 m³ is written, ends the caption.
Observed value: 65.7834 m³
